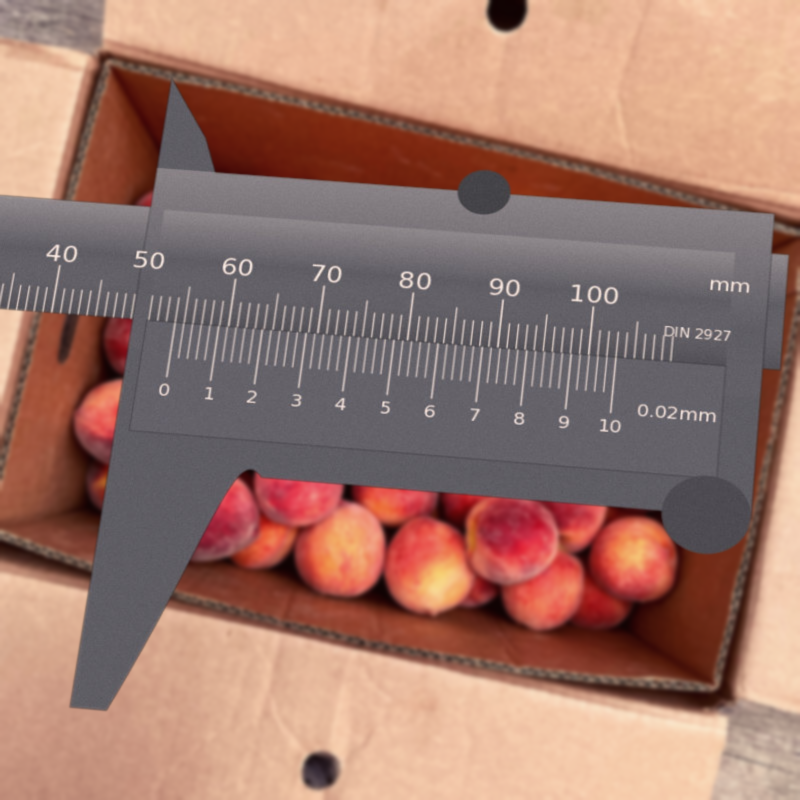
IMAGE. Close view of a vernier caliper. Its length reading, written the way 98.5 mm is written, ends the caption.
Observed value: 54.0 mm
